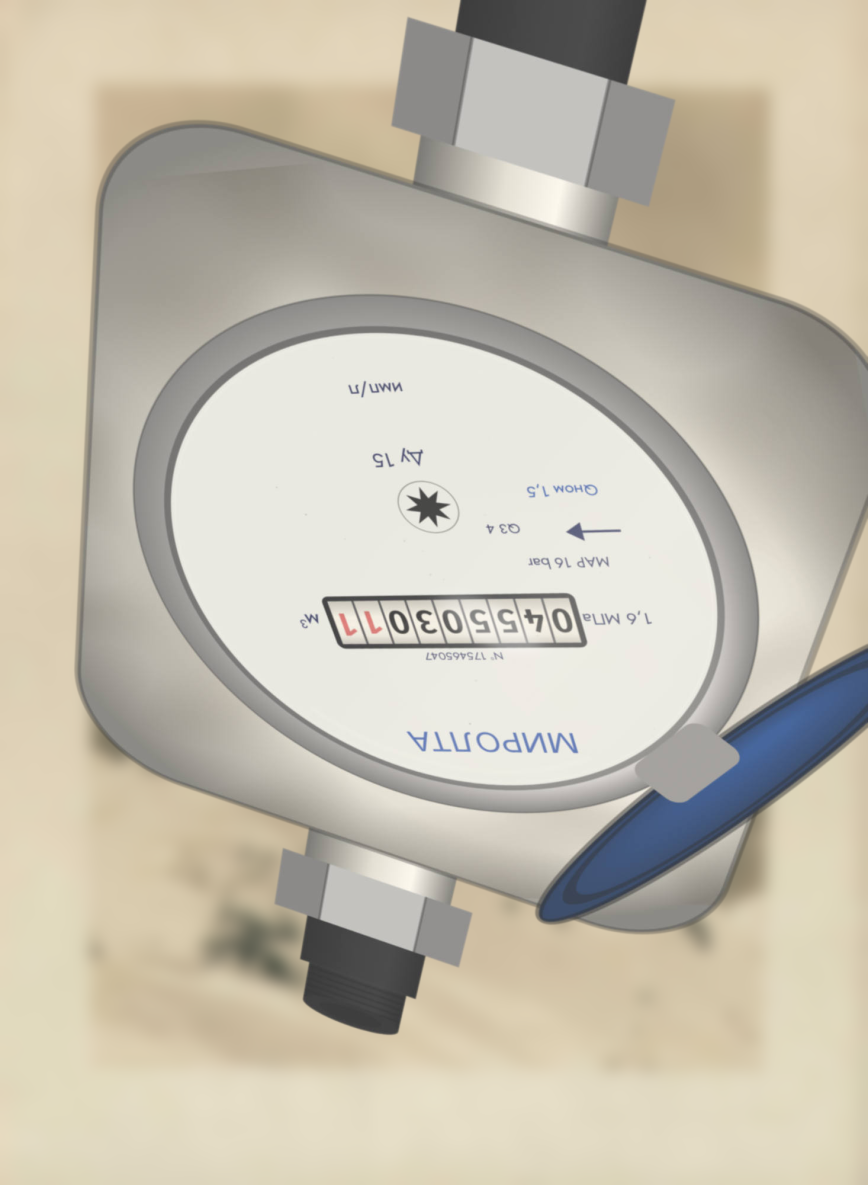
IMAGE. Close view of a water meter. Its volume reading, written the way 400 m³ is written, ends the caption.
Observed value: 455030.11 m³
